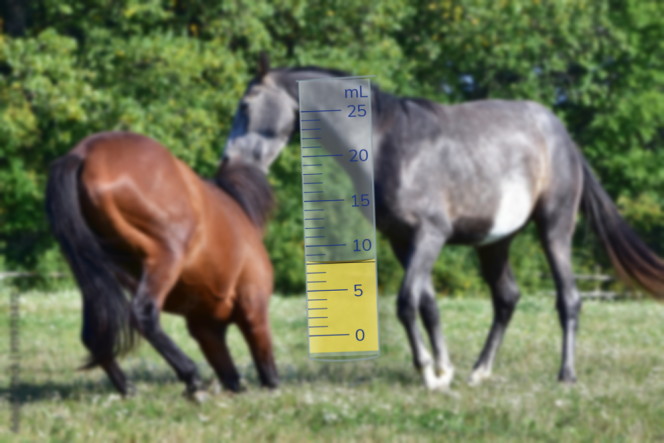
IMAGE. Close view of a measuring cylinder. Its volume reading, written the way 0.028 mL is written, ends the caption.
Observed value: 8 mL
